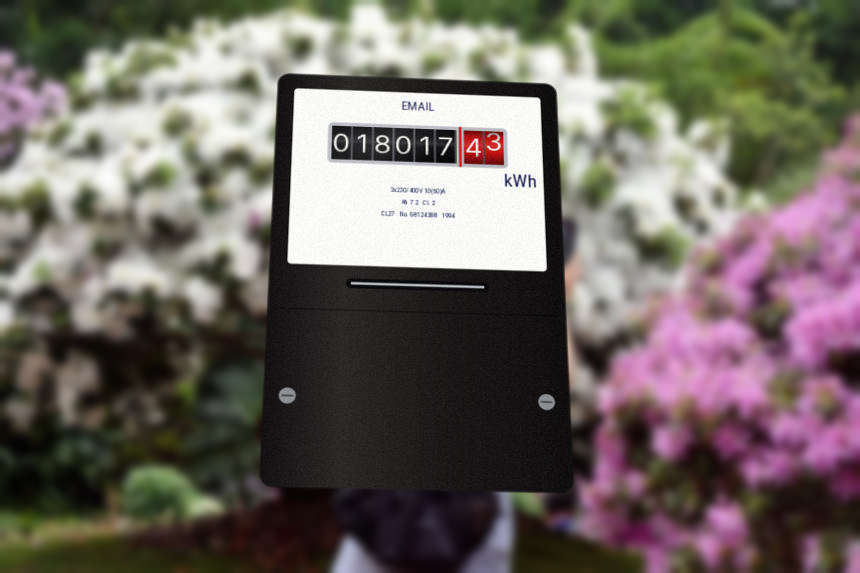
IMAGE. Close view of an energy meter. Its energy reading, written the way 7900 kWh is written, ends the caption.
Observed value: 18017.43 kWh
